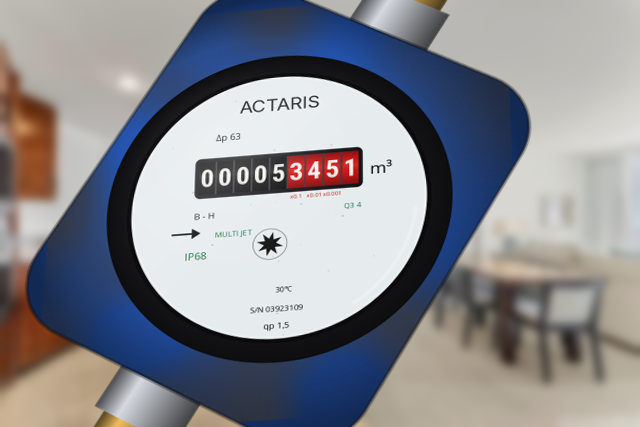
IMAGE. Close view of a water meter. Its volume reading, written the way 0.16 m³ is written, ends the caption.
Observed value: 5.3451 m³
